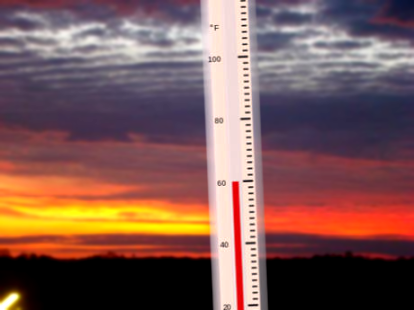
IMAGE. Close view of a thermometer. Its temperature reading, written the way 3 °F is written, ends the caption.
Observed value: 60 °F
